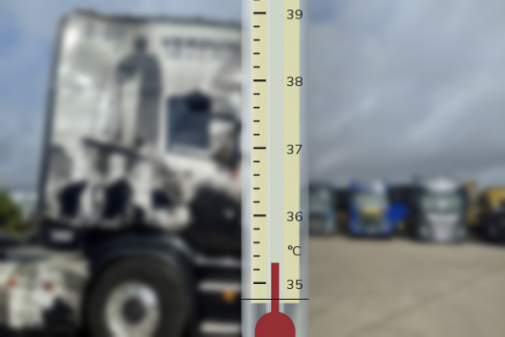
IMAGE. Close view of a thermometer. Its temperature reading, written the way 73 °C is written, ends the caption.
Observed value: 35.3 °C
